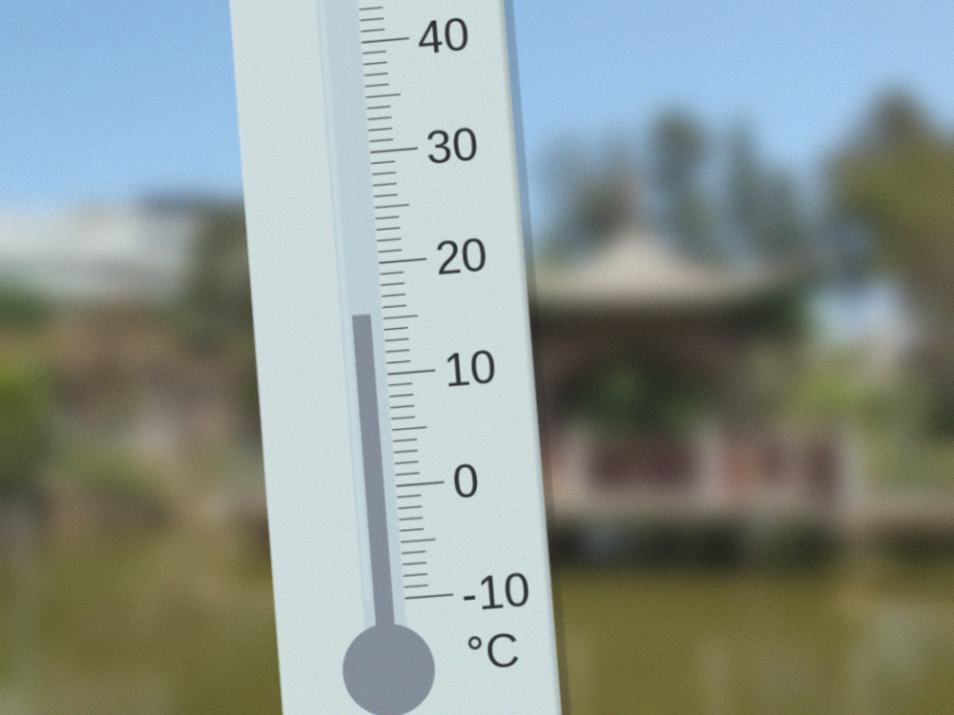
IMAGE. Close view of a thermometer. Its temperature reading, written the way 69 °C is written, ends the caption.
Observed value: 15.5 °C
